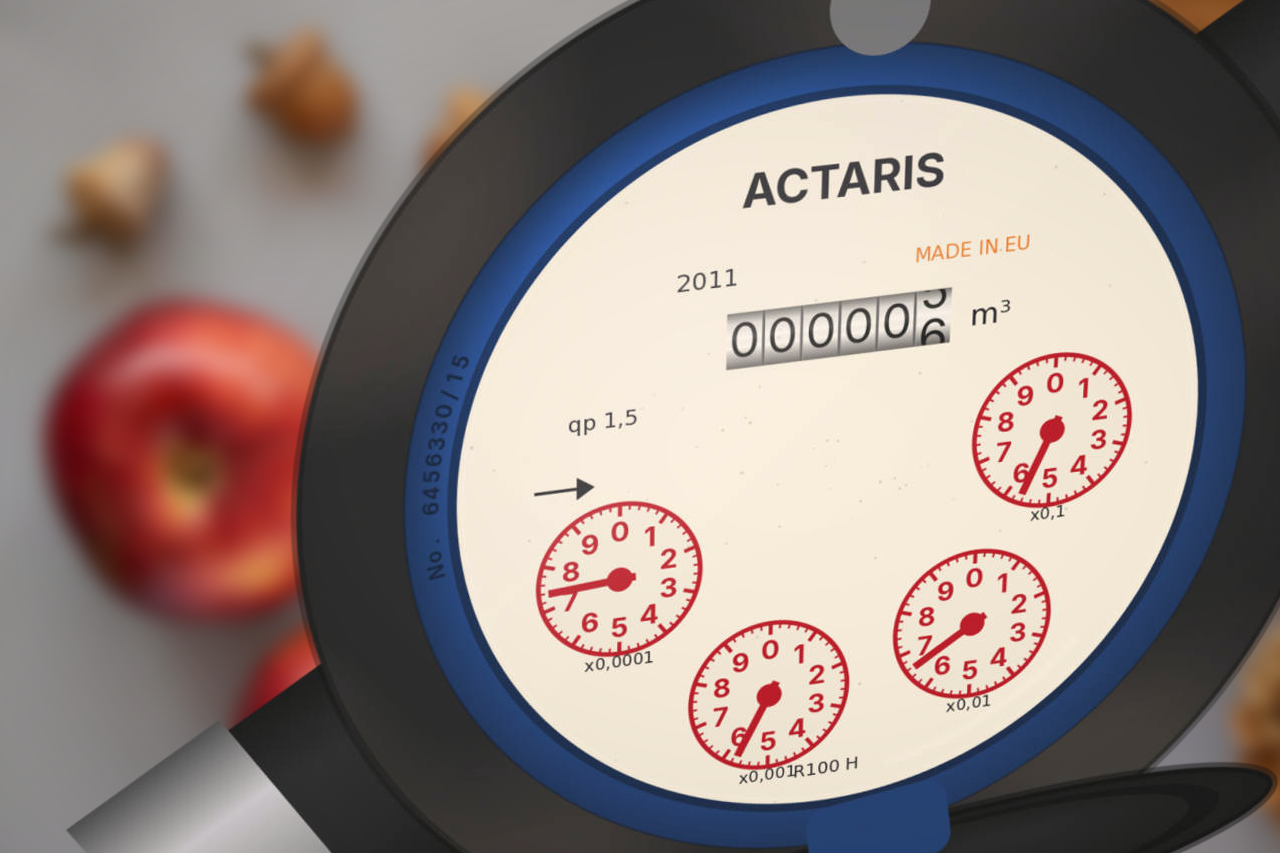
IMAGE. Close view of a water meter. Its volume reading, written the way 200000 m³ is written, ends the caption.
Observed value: 5.5657 m³
